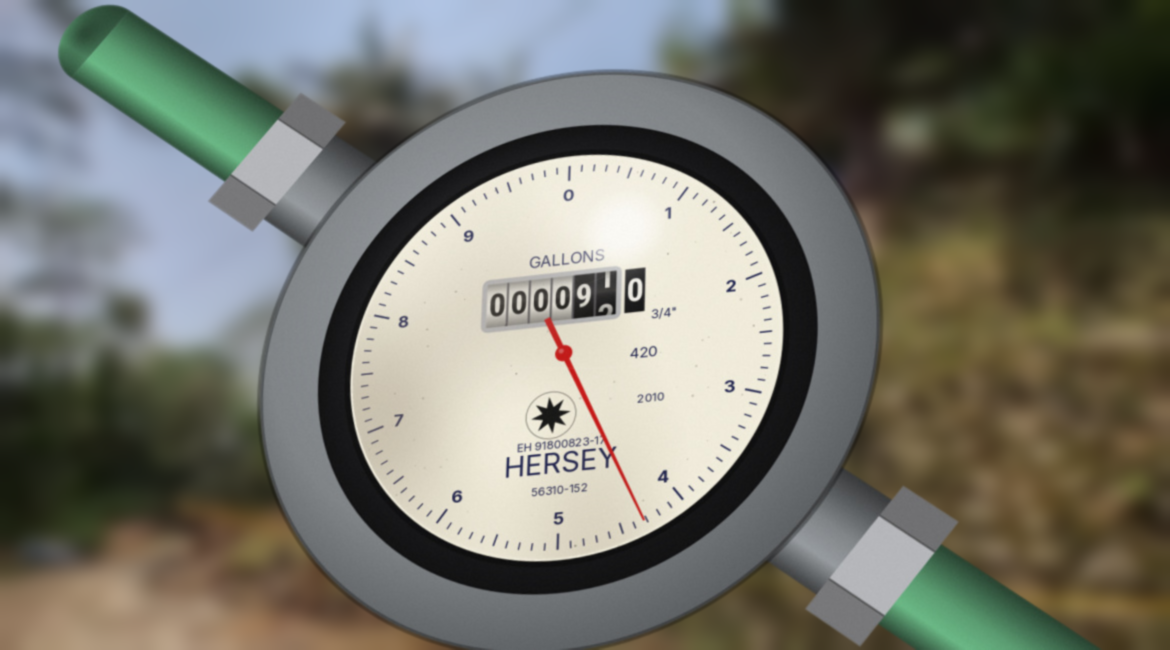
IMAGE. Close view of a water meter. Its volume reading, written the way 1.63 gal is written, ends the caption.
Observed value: 914.3 gal
